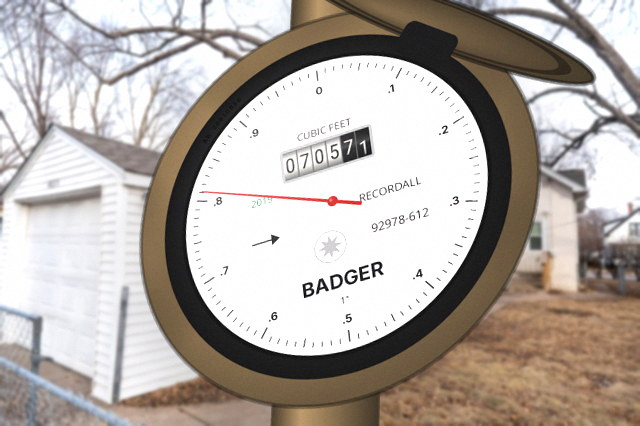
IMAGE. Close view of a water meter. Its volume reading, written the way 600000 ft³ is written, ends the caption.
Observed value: 70570.81 ft³
